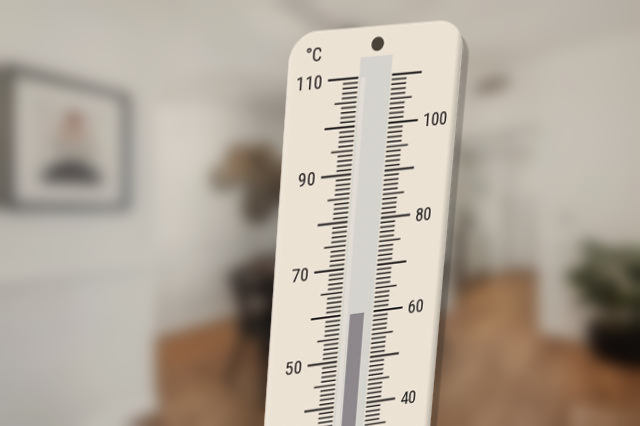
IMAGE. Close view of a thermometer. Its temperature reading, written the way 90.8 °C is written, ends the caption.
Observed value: 60 °C
